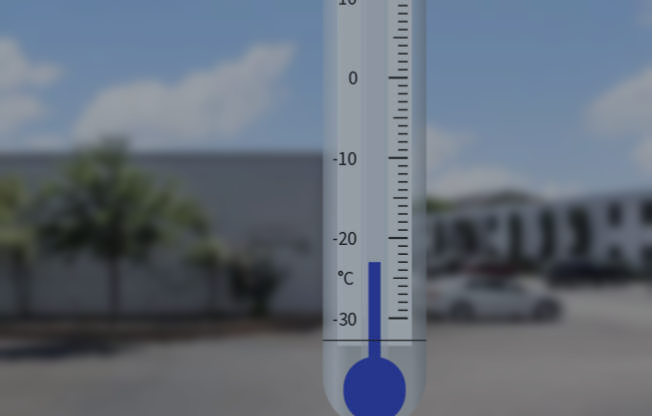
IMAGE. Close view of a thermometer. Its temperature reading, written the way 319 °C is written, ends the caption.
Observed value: -23 °C
